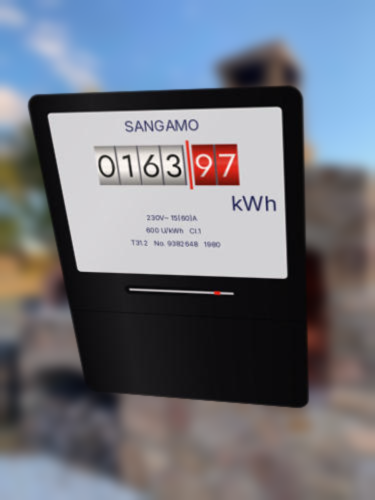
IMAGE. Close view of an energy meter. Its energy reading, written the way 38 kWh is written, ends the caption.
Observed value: 163.97 kWh
